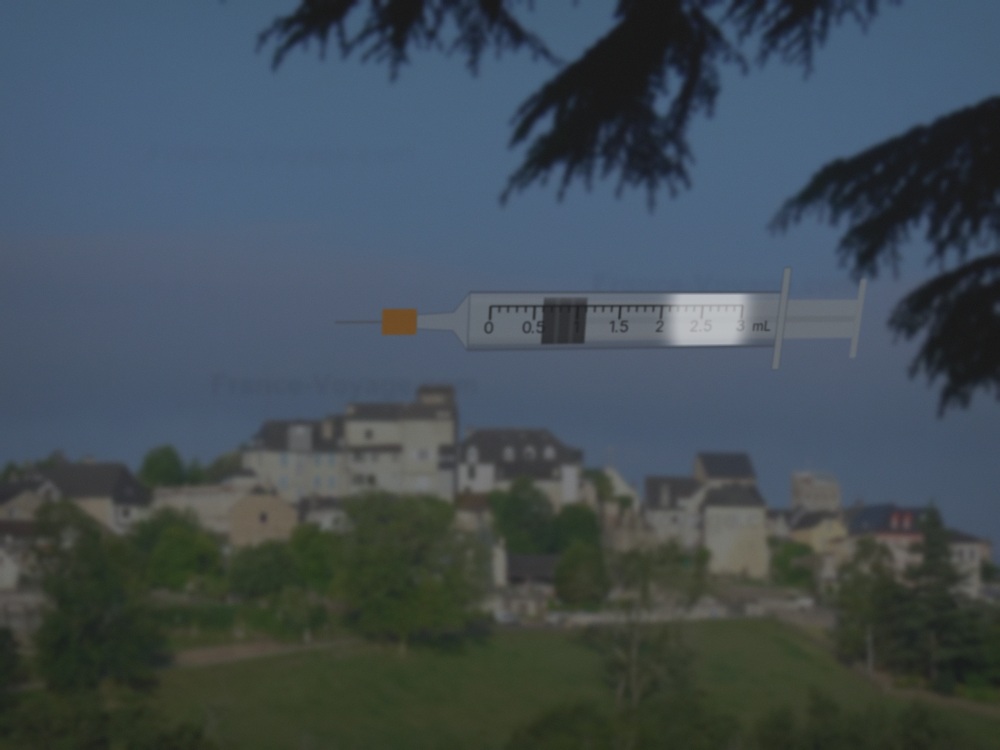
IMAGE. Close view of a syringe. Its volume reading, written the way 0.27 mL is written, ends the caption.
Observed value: 0.6 mL
